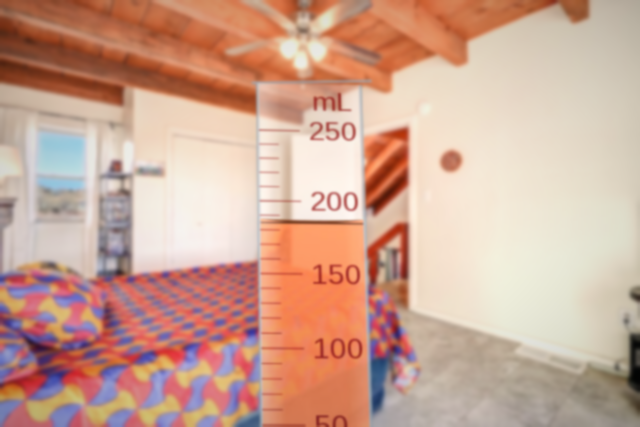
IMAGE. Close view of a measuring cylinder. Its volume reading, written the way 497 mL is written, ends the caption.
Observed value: 185 mL
